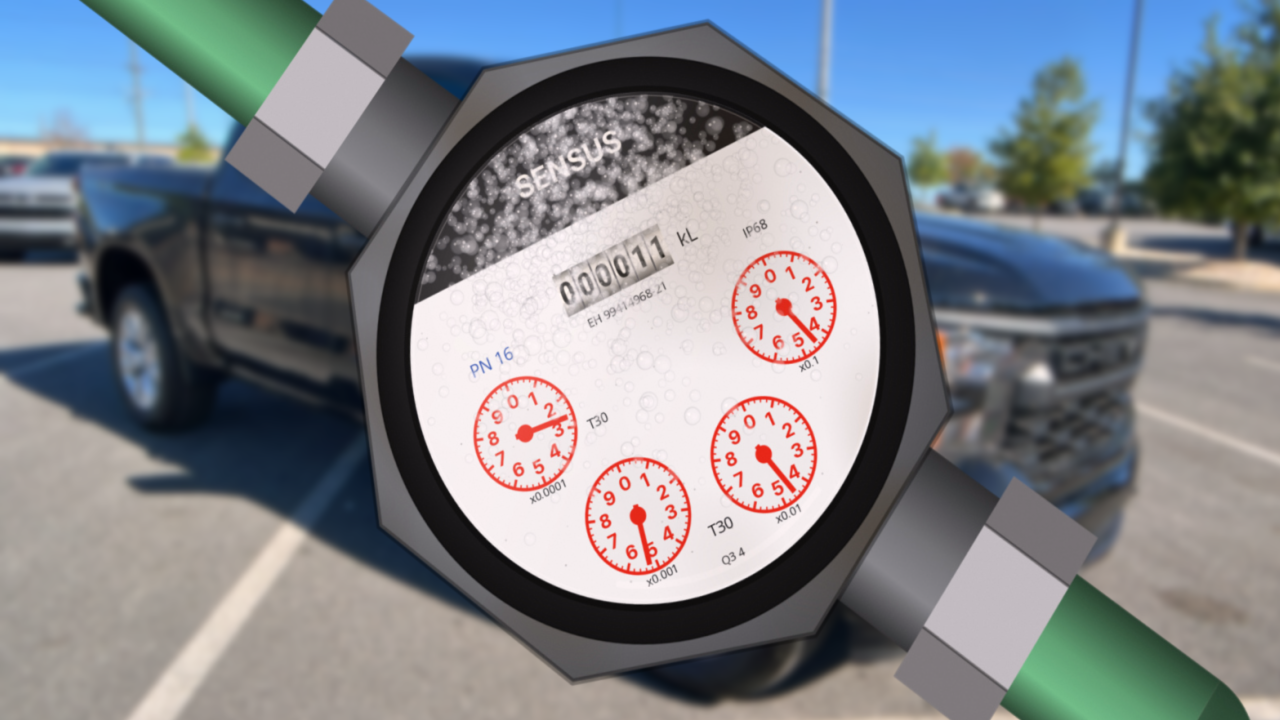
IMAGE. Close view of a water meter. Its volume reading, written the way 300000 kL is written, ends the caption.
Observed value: 11.4452 kL
